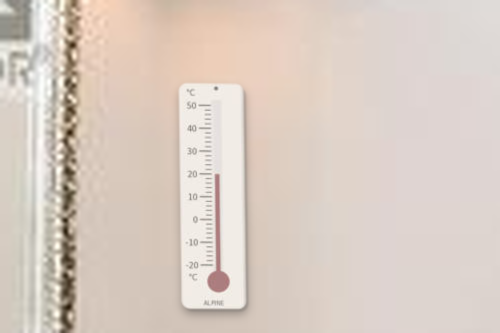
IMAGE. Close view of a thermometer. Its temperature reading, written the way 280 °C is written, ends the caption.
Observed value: 20 °C
